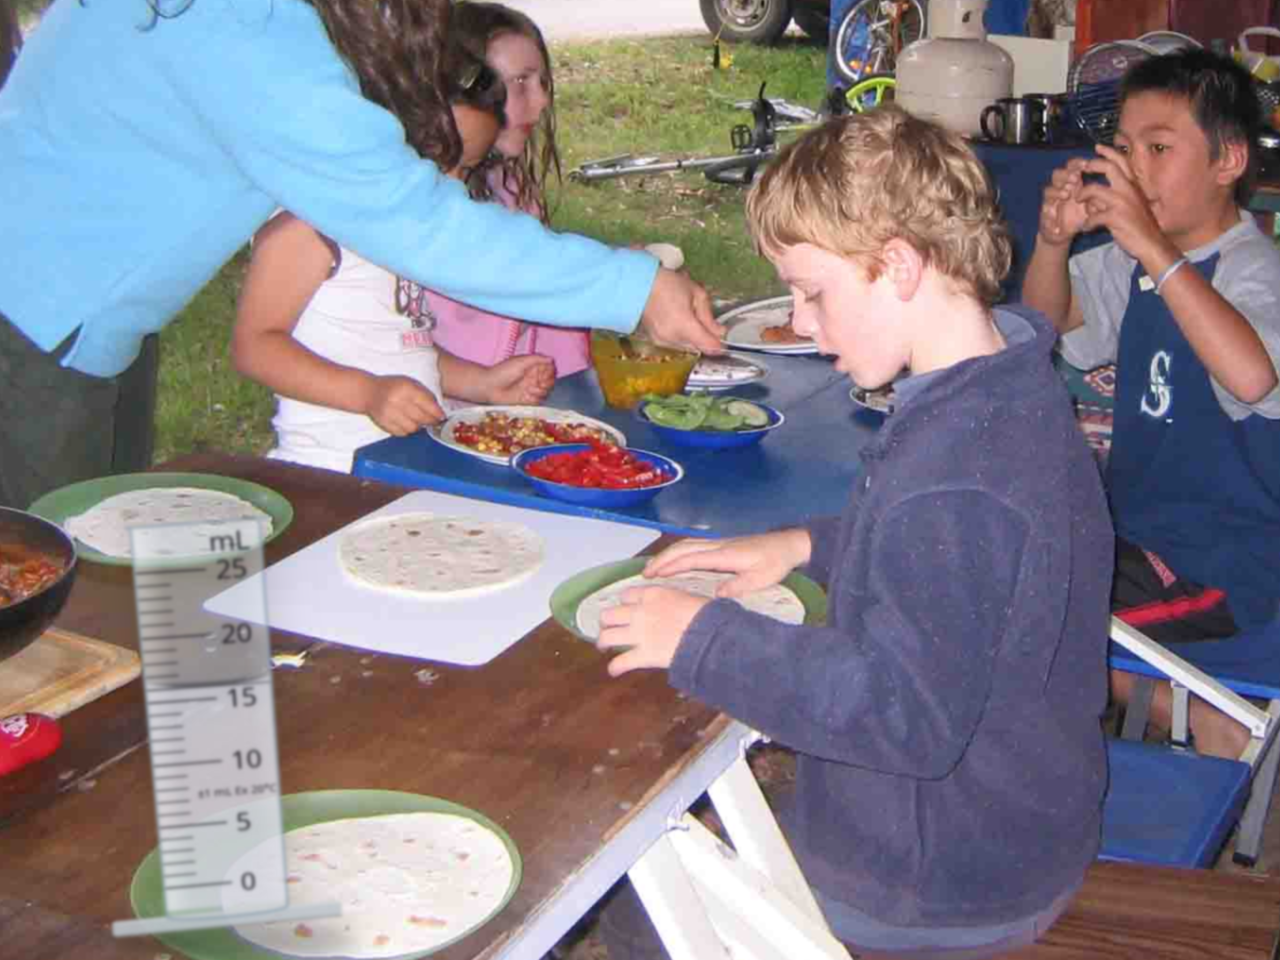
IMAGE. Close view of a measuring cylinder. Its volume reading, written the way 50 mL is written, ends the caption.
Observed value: 16 mL
